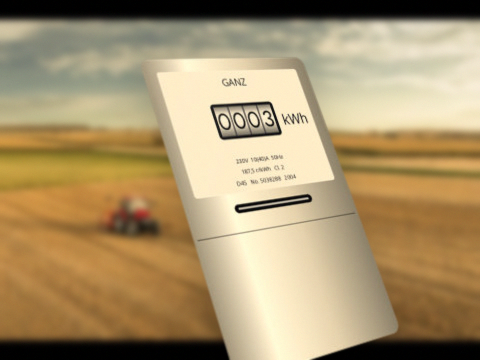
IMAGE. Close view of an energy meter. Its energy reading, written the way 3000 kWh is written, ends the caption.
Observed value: 3 kWh
